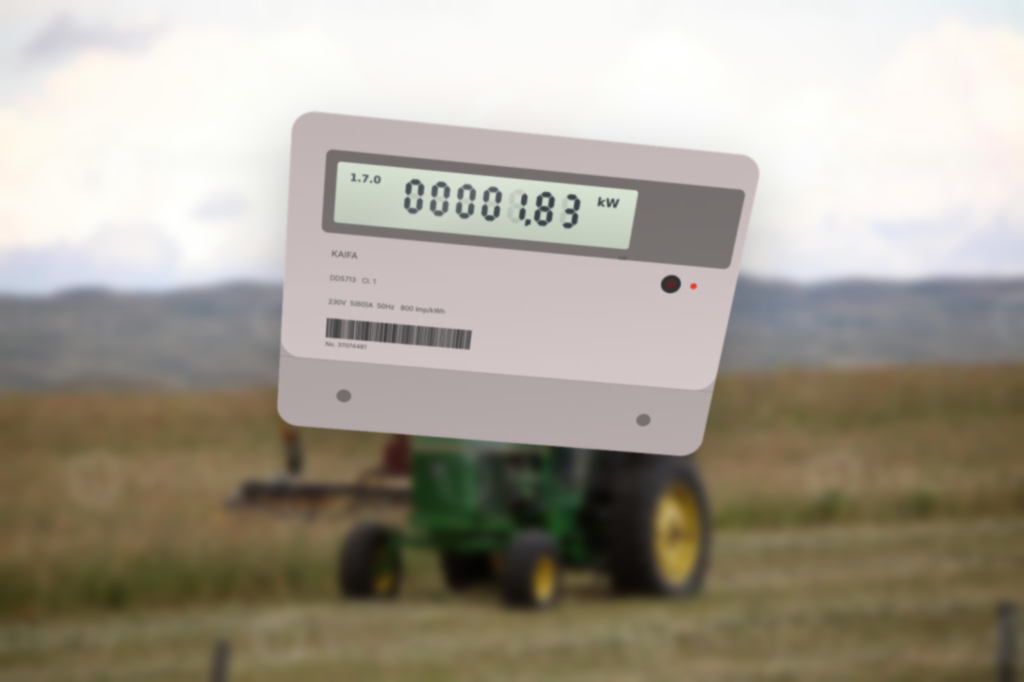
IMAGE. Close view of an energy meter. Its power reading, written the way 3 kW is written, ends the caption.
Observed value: 1.83 kW
